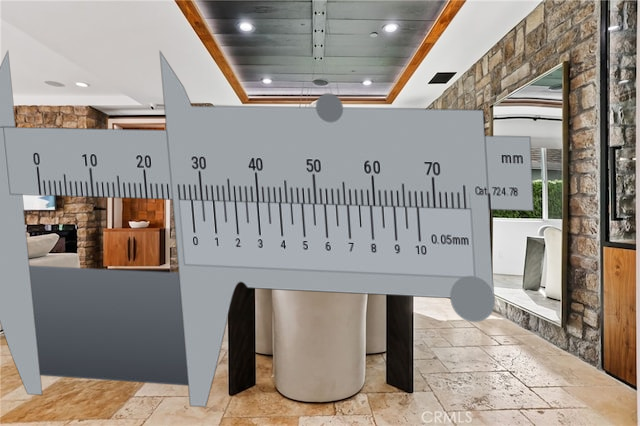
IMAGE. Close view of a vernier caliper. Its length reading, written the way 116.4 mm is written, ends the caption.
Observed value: 28.2 mm
